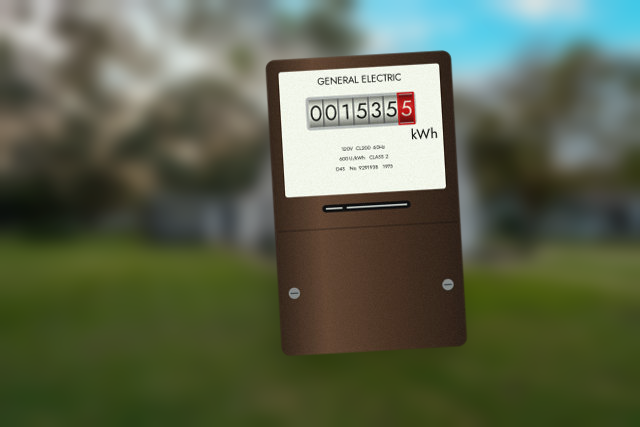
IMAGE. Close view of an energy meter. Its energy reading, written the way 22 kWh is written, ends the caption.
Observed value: 1535.5 kWh
